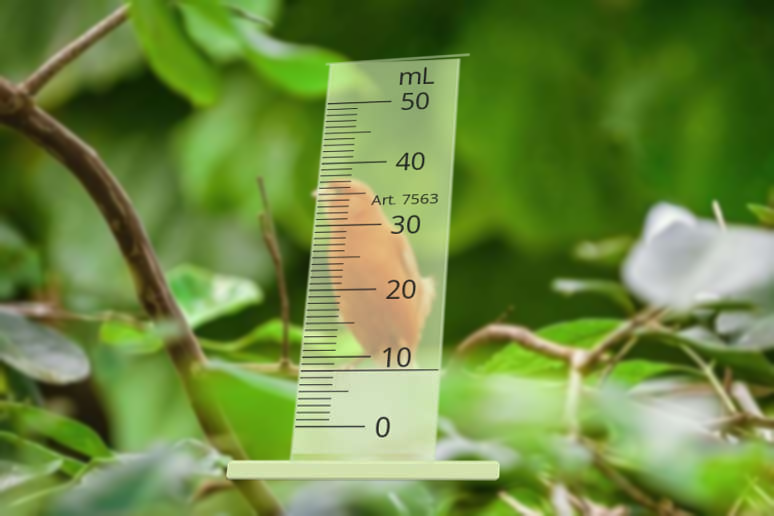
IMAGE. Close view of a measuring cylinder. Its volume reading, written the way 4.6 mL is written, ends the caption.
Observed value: 8 mL
